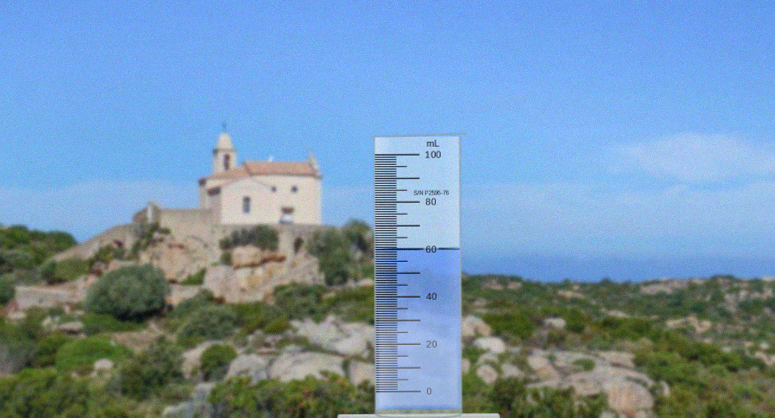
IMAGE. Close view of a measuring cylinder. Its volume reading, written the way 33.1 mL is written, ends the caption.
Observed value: 60 mL
